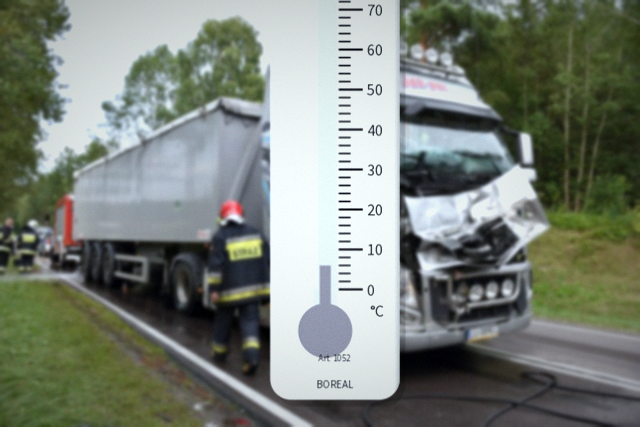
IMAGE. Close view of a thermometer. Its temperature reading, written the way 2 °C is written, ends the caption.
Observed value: 6 °C
